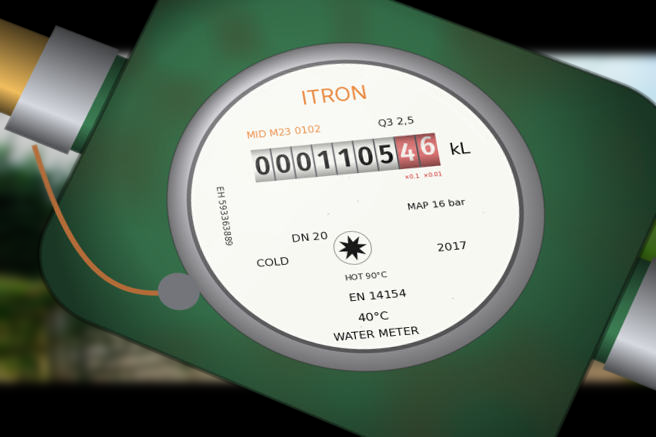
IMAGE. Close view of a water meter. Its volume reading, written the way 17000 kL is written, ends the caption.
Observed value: 1105.46 kL
